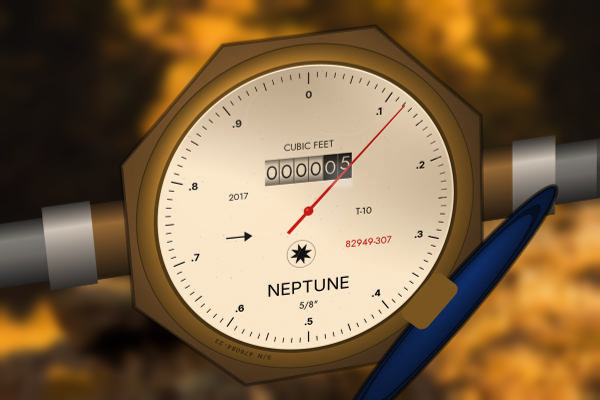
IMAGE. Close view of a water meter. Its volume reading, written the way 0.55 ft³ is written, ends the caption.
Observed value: 5.12 ft³
